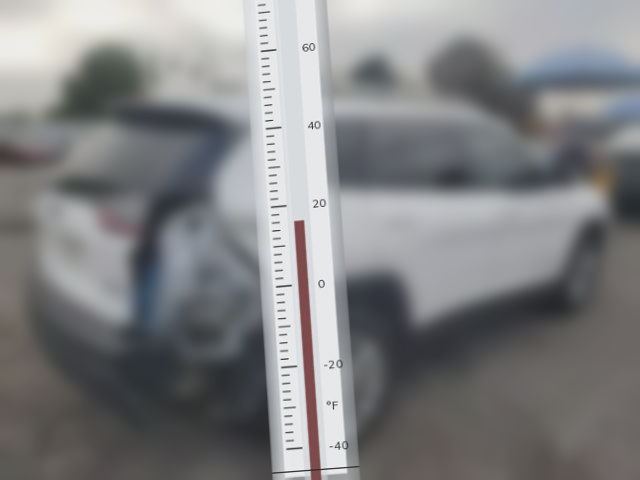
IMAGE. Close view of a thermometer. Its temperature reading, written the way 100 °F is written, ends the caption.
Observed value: 16 °F
